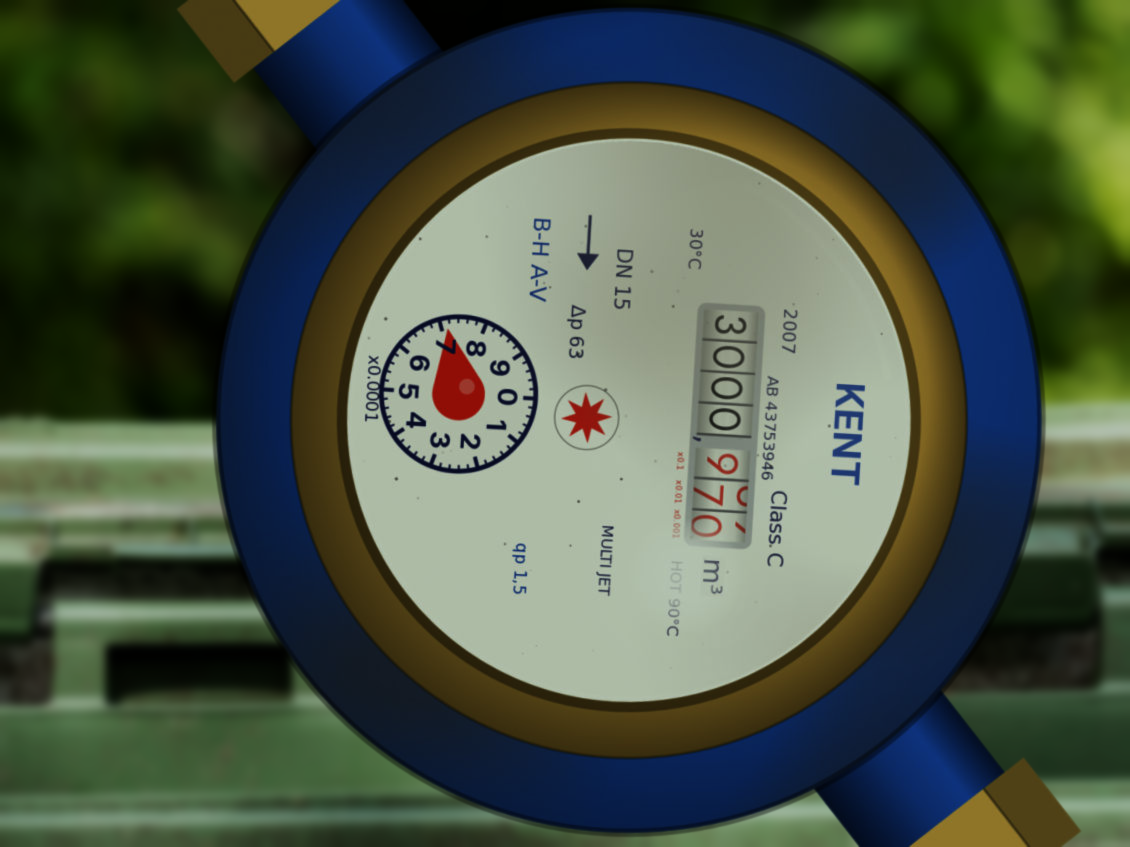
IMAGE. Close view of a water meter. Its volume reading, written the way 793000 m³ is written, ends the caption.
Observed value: 3000.9697 m³
